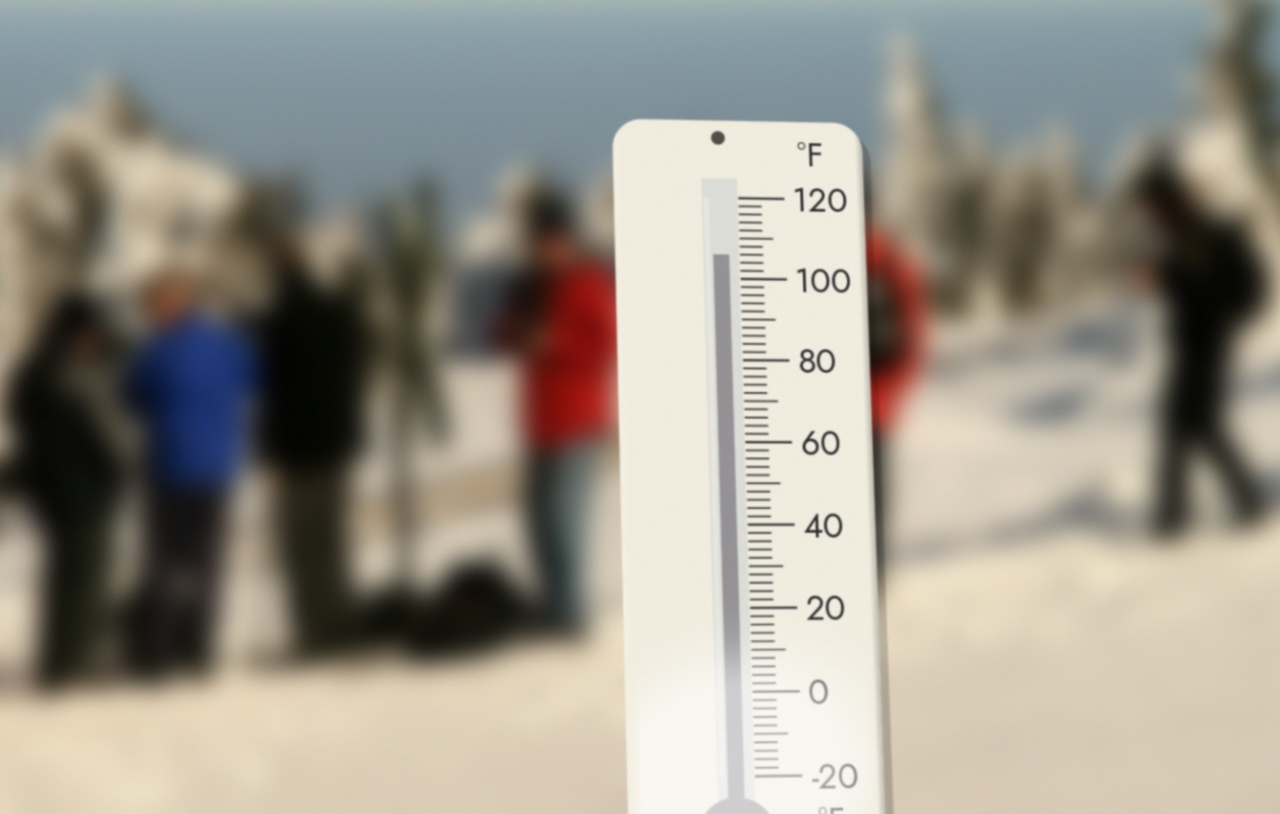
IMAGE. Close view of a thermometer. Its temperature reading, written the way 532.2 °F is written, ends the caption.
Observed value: 106 °F
